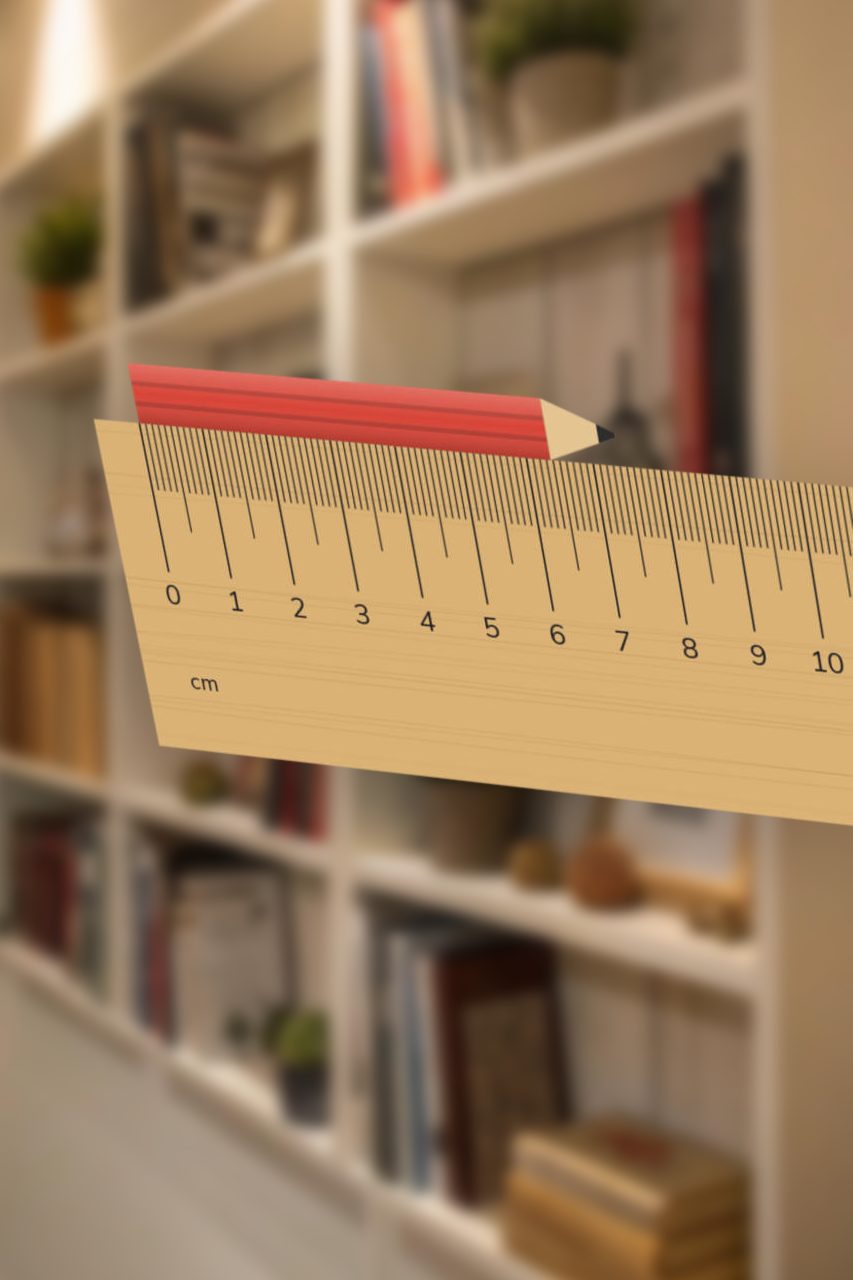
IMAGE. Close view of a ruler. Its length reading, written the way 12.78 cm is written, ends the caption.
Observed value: 7.4 cm
